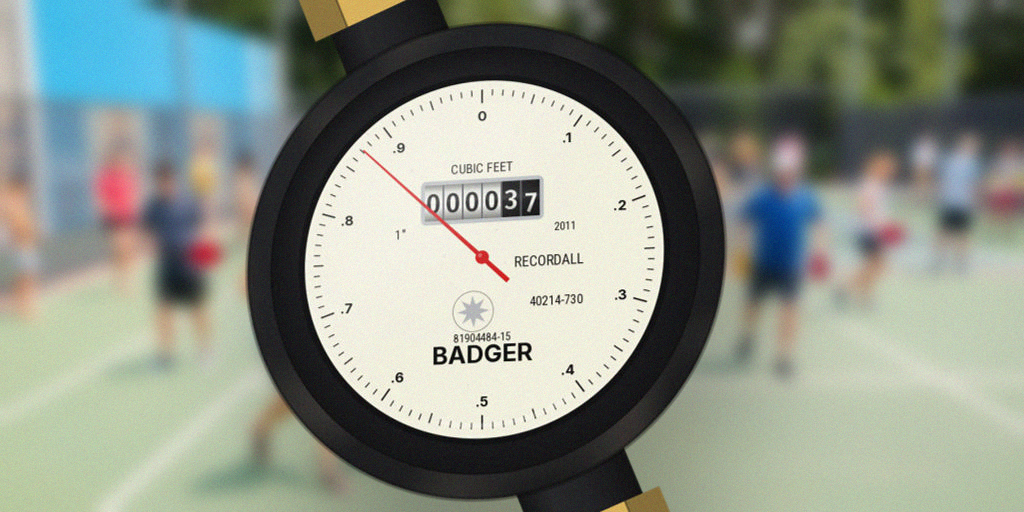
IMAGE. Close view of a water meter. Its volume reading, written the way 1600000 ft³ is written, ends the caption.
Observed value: 36.87 ft³
